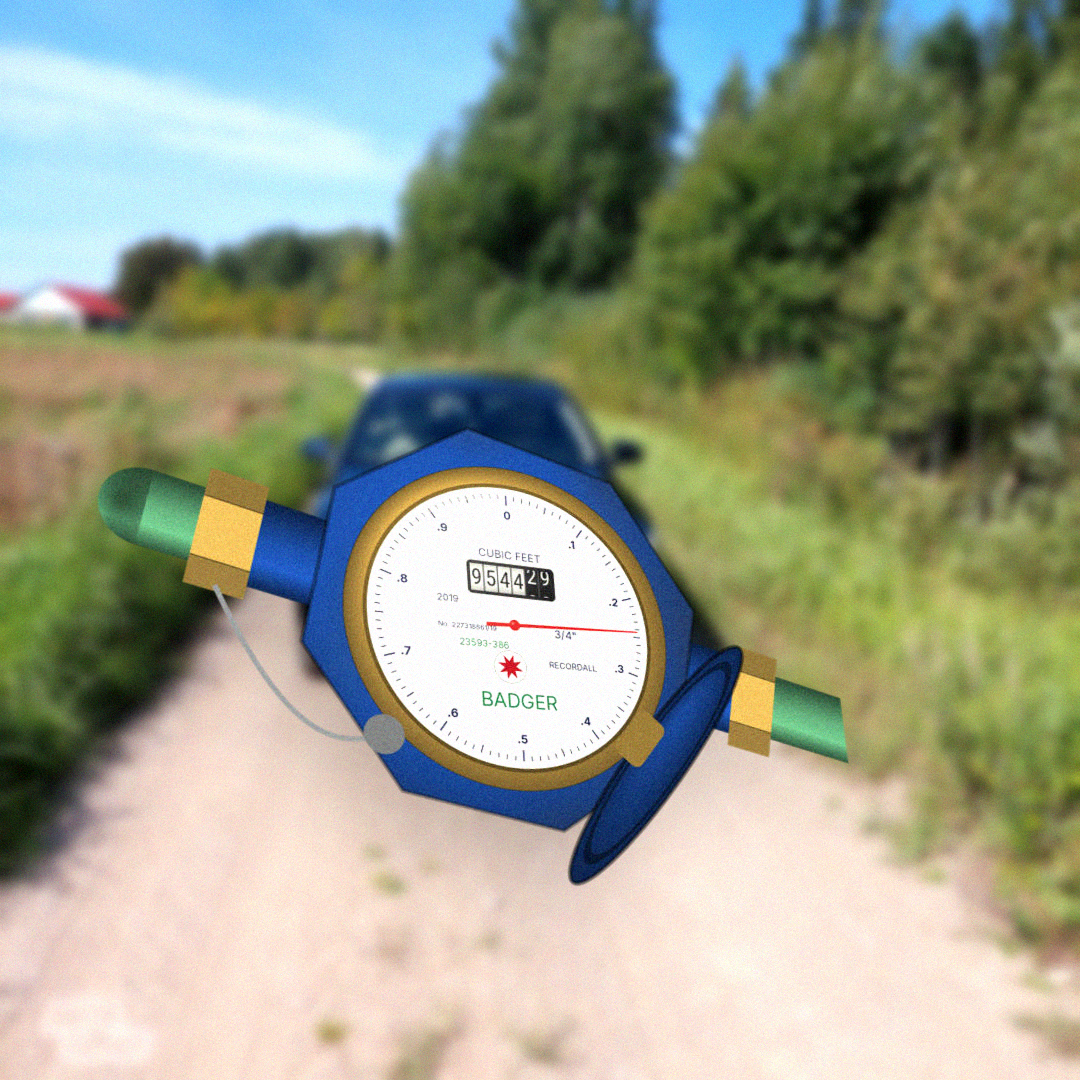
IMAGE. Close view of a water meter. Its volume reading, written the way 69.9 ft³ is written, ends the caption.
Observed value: 954429.24 ft³
